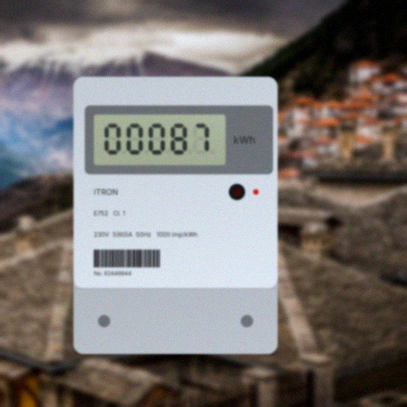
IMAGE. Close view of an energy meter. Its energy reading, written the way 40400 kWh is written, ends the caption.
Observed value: 87 kWh
